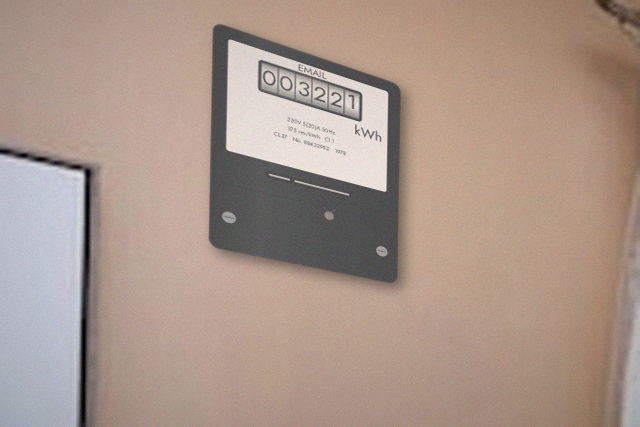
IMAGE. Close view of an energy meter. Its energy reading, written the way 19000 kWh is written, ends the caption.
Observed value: 3221 kWh
